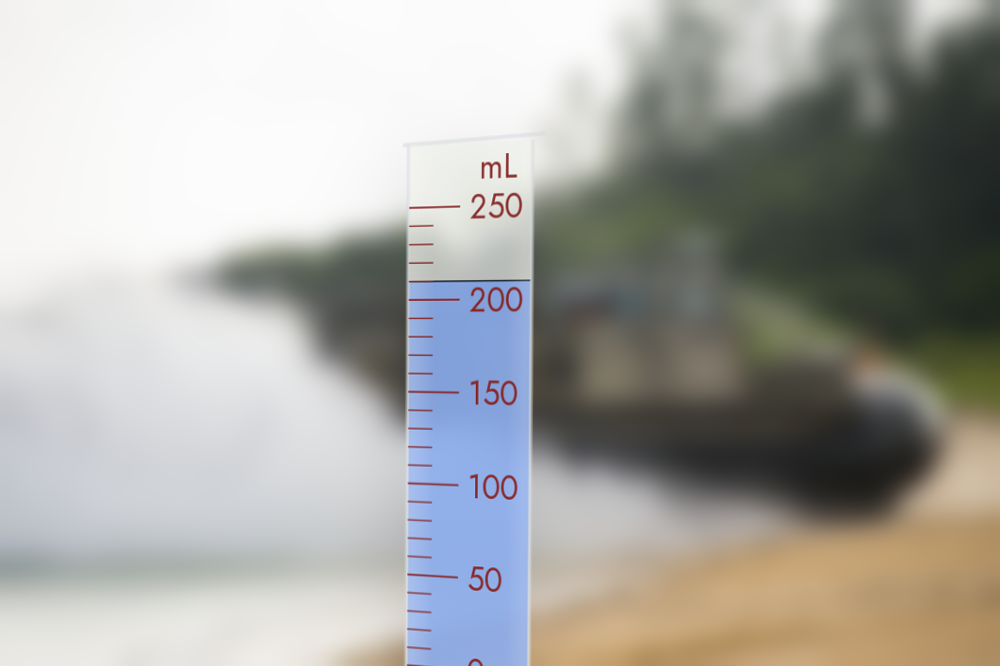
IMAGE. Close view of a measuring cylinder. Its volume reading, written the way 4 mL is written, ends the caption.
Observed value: 210 mL
